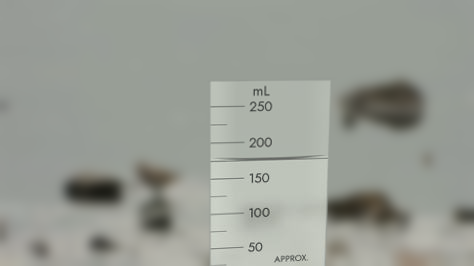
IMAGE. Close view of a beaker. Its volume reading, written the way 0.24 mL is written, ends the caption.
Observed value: 175 mL
